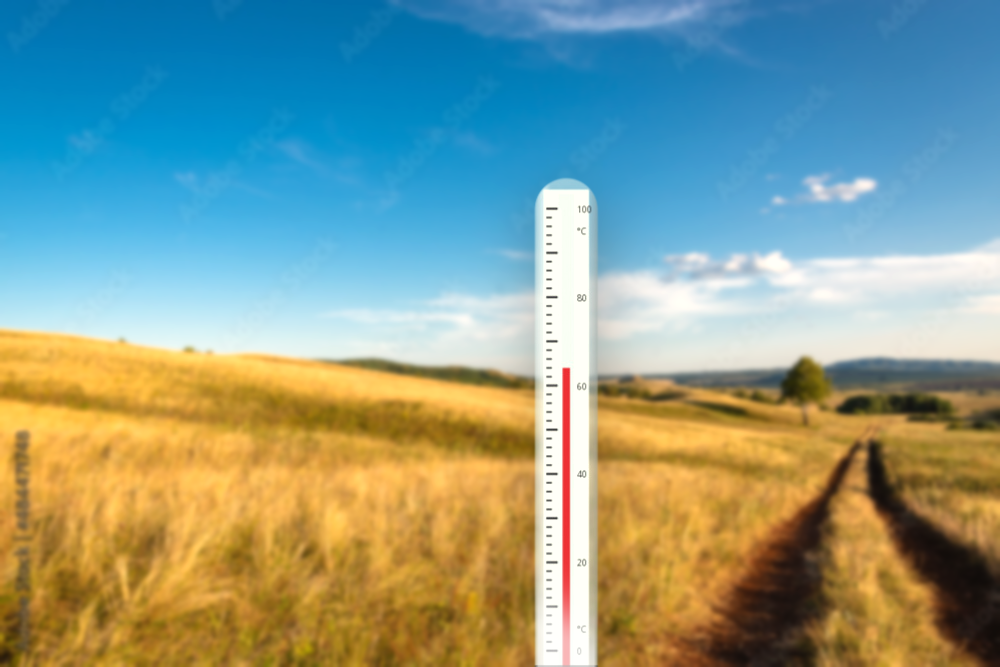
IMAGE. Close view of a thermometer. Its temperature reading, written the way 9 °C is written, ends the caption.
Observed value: 64 °C
